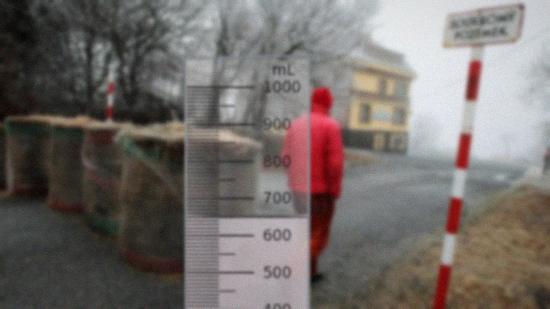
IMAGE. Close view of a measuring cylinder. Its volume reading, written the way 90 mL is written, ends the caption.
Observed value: 650 mL
